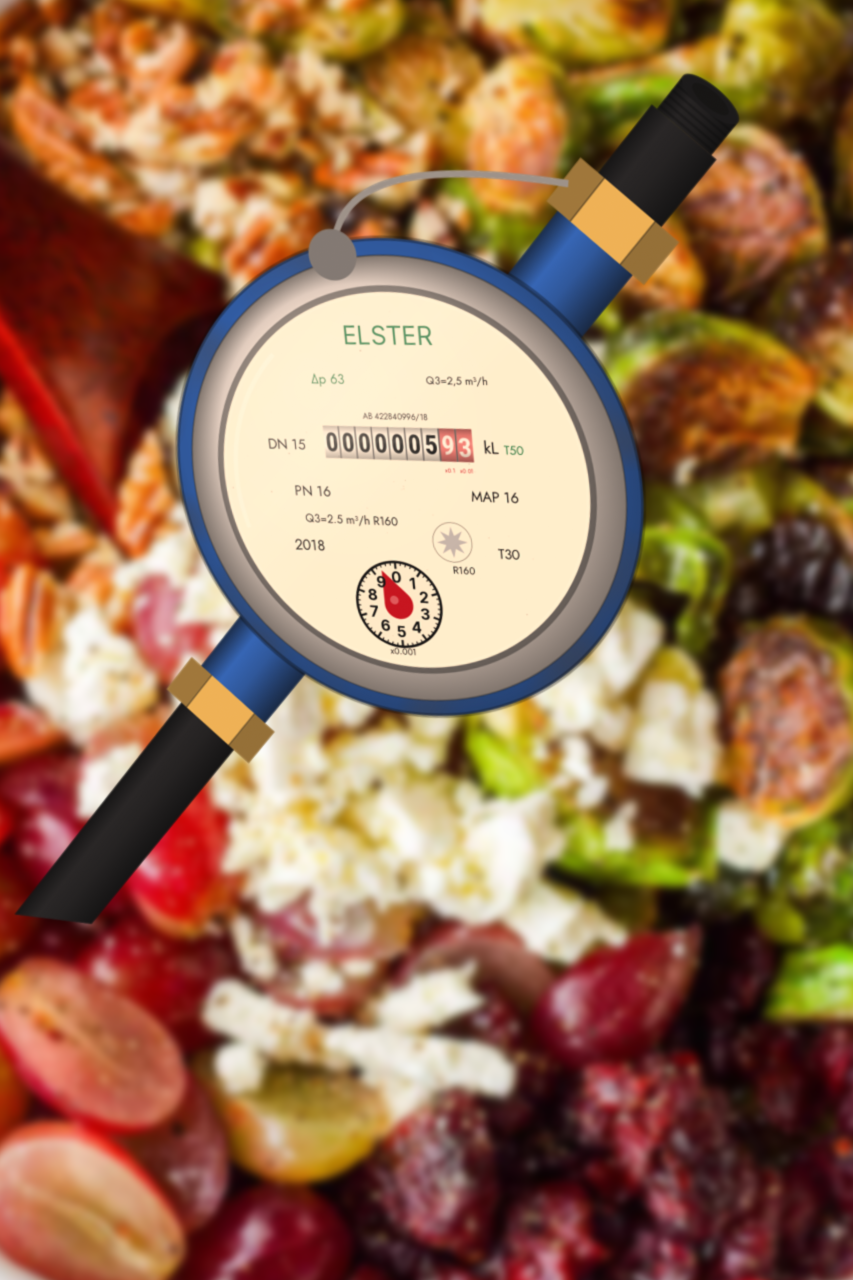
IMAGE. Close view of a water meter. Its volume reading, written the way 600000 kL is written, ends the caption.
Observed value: 5.929 kL
